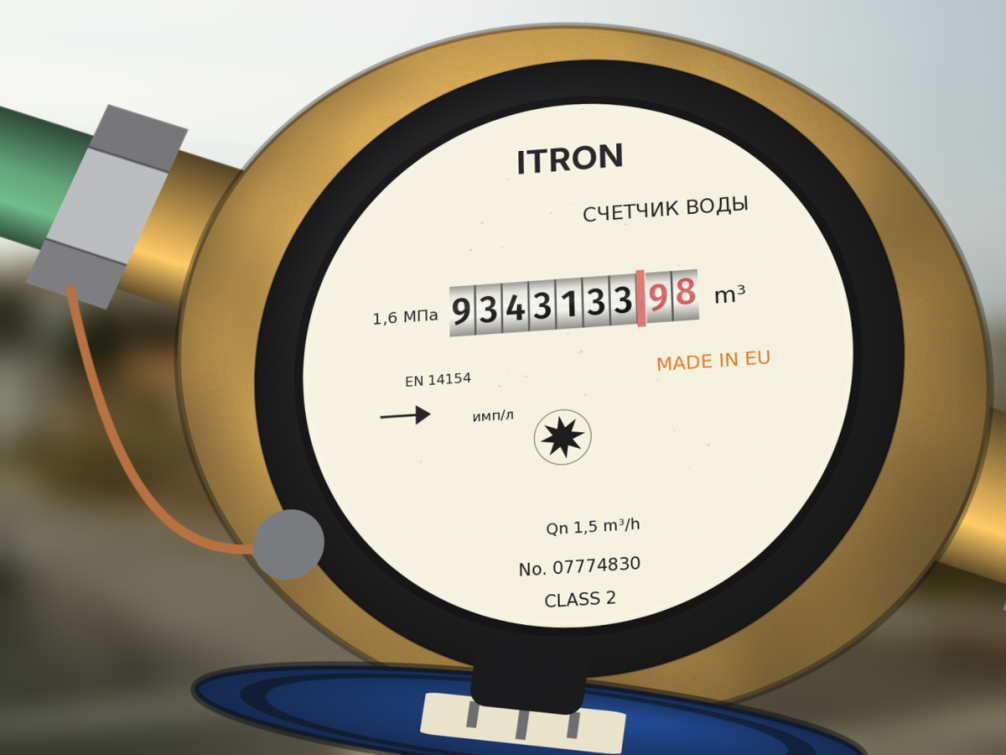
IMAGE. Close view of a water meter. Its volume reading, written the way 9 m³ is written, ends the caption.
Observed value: 9343133.98 m³
